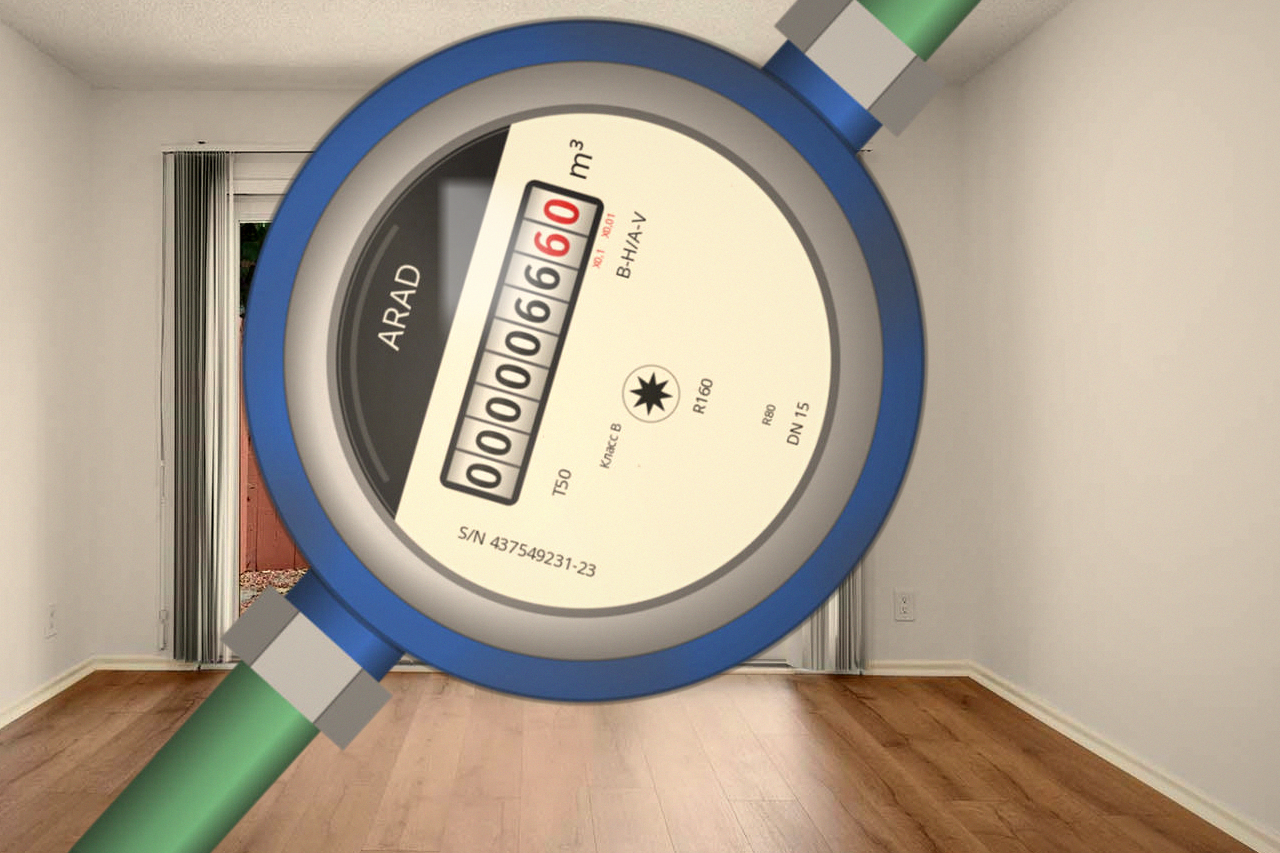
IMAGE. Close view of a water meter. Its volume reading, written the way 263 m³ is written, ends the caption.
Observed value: 66.60 m³
